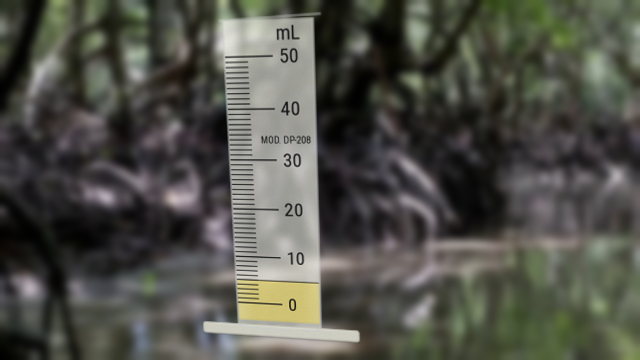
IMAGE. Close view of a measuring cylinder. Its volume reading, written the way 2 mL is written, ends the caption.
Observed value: 5 mL
